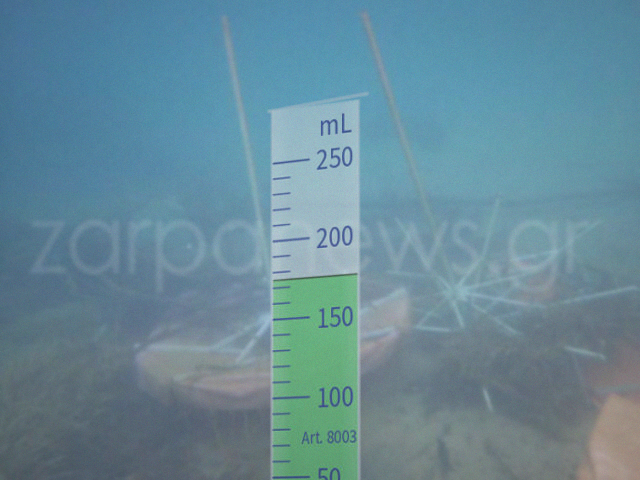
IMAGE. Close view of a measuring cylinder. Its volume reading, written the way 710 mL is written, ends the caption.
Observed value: 175 mL
